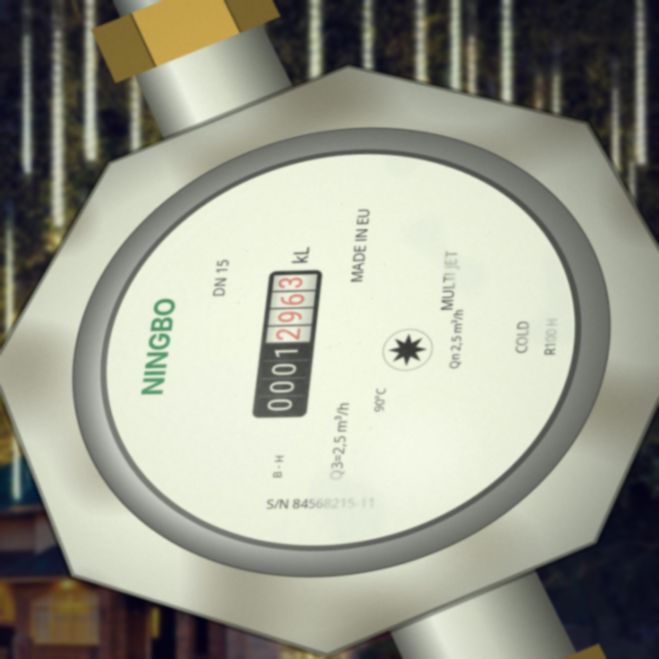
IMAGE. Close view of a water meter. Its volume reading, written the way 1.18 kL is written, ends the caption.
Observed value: 1.2963 kL
